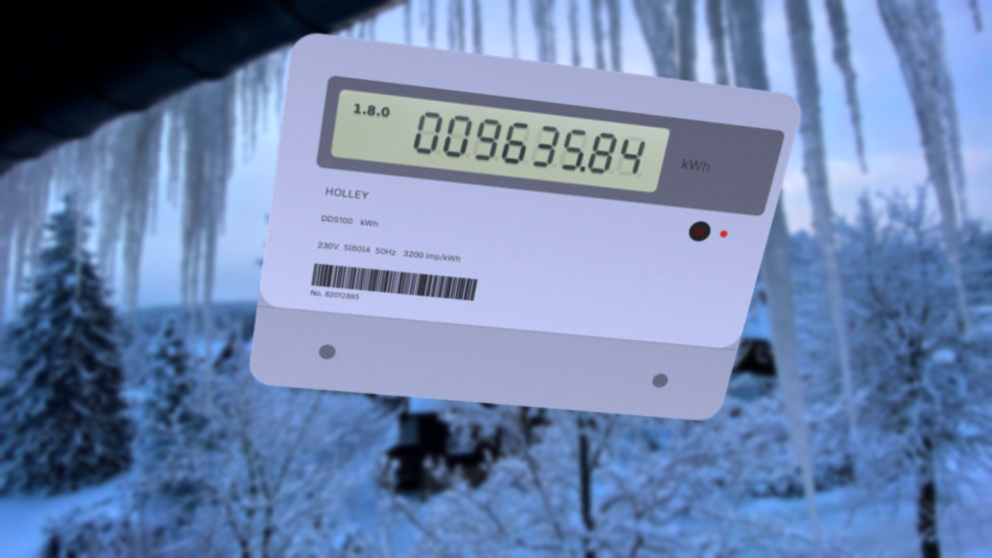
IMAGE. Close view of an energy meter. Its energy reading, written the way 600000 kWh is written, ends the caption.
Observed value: 9635.84 kWh
